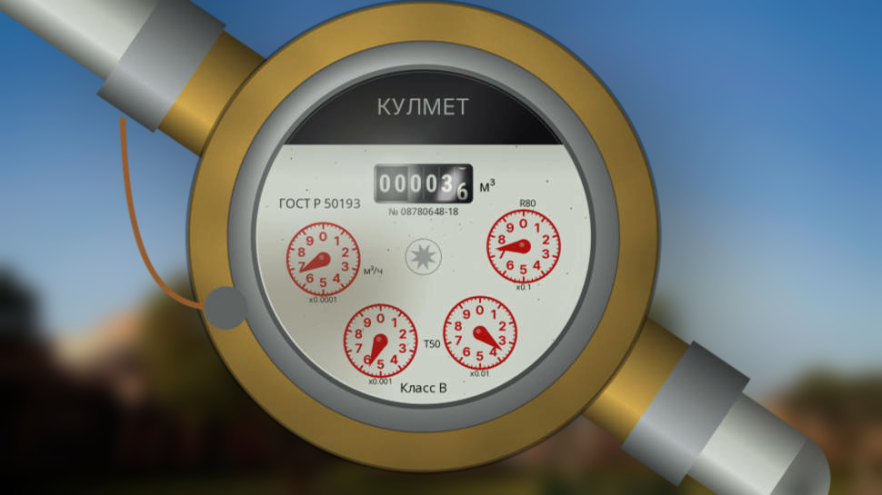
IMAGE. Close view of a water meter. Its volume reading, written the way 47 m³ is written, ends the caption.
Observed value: 35.7356 m³
